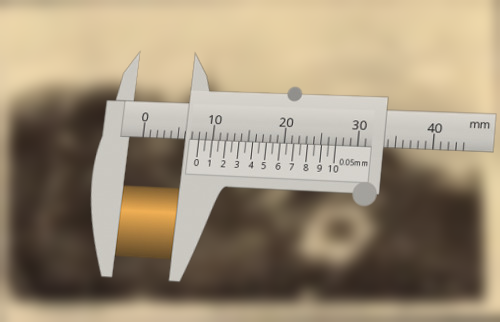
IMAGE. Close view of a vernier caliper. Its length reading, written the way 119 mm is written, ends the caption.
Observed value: 8.0 mm
